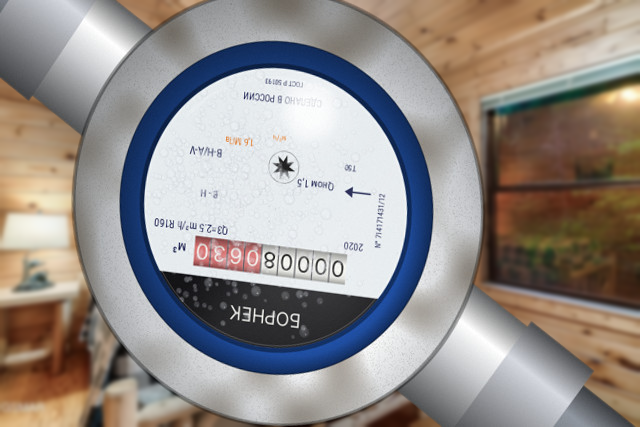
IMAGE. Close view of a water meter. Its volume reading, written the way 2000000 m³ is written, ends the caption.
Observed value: 8.0630 m³
